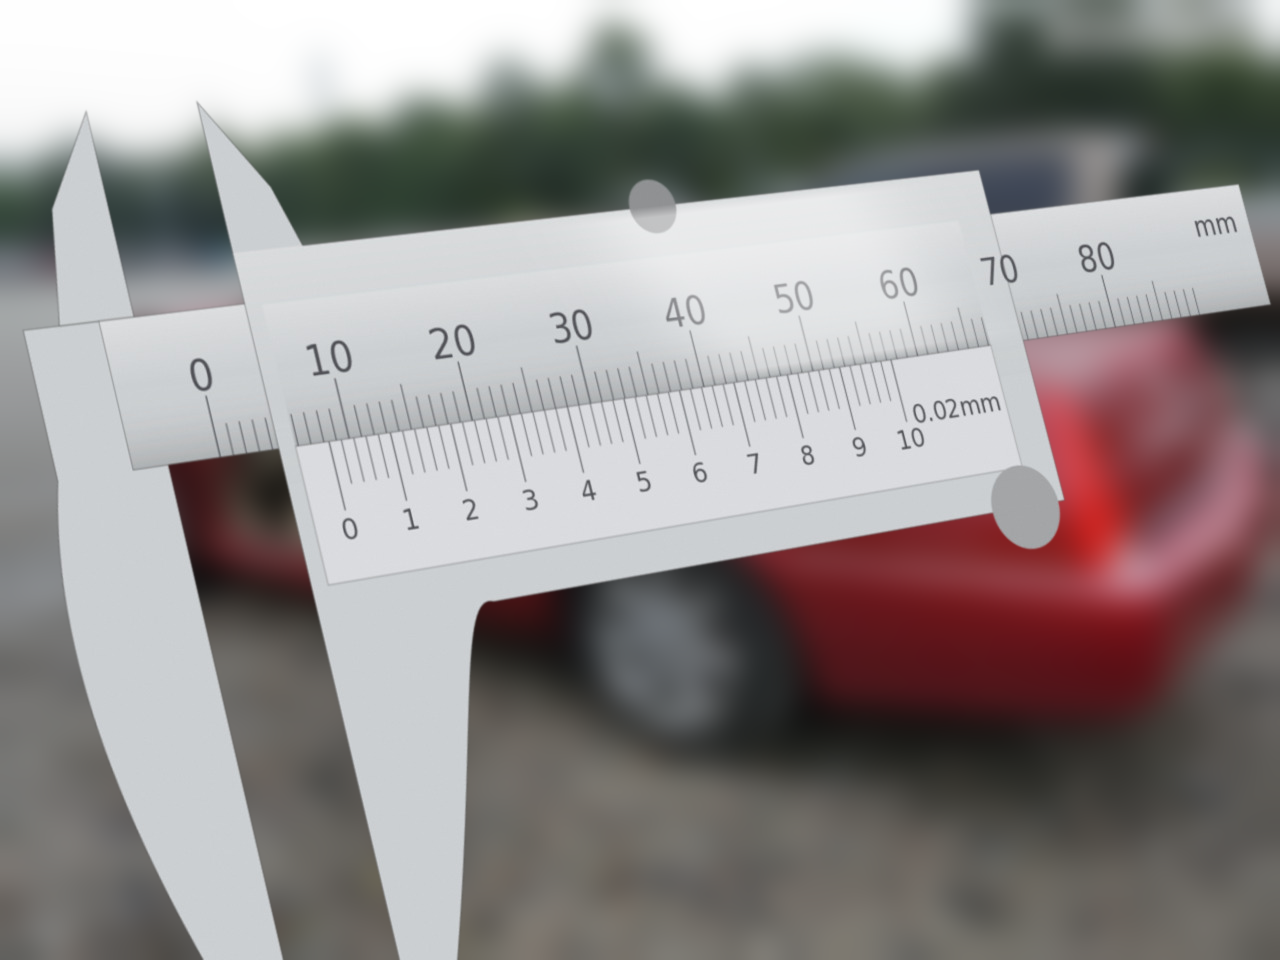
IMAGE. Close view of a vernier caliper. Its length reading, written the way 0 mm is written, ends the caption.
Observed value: 8.4 mm
